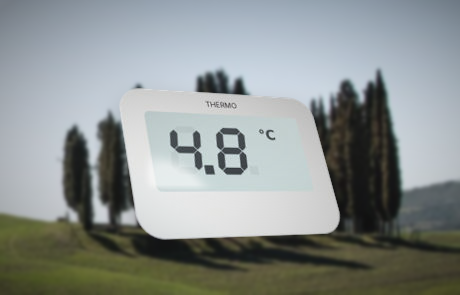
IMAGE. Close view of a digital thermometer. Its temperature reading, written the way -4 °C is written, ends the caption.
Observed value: 4.8 °C
